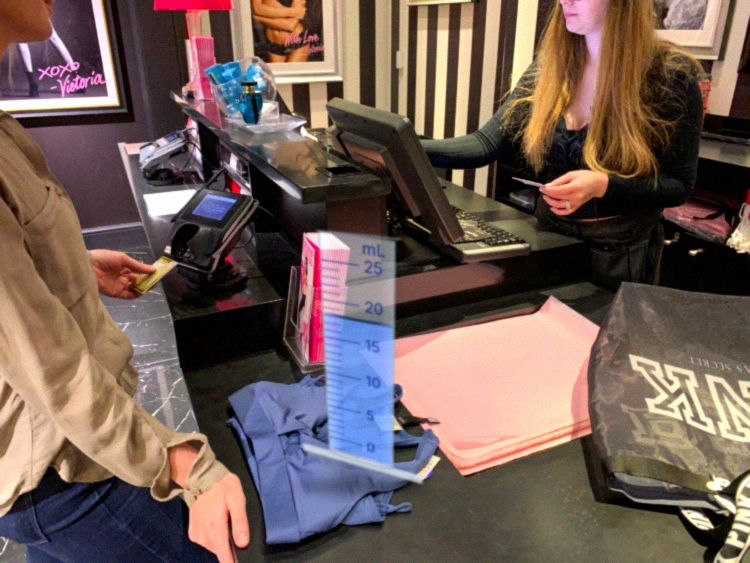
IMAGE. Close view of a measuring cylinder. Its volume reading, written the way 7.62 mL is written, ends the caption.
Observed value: 18 mL
